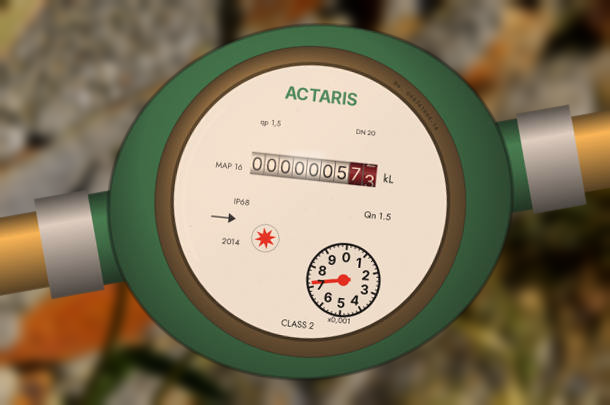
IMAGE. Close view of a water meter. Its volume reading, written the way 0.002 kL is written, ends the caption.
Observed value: 5.727 kL
